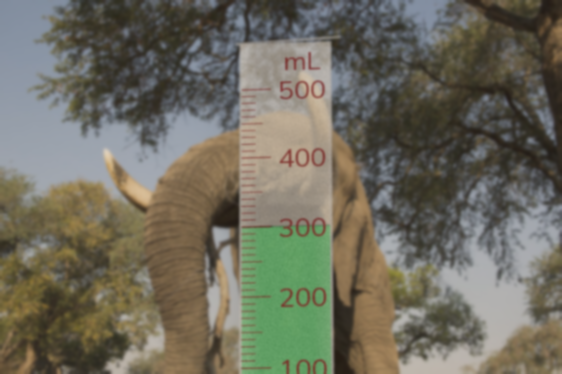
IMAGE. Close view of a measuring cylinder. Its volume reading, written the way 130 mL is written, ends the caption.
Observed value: 300 mL
